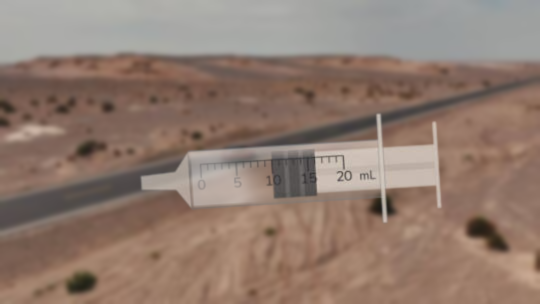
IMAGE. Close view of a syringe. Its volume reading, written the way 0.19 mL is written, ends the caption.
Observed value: 10 mL
